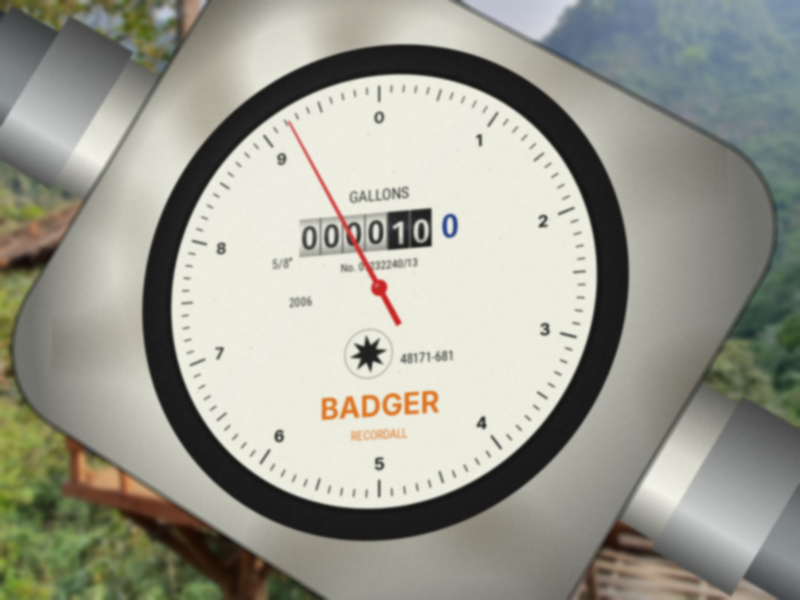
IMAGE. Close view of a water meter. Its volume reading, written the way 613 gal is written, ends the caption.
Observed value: 99.2 gal
